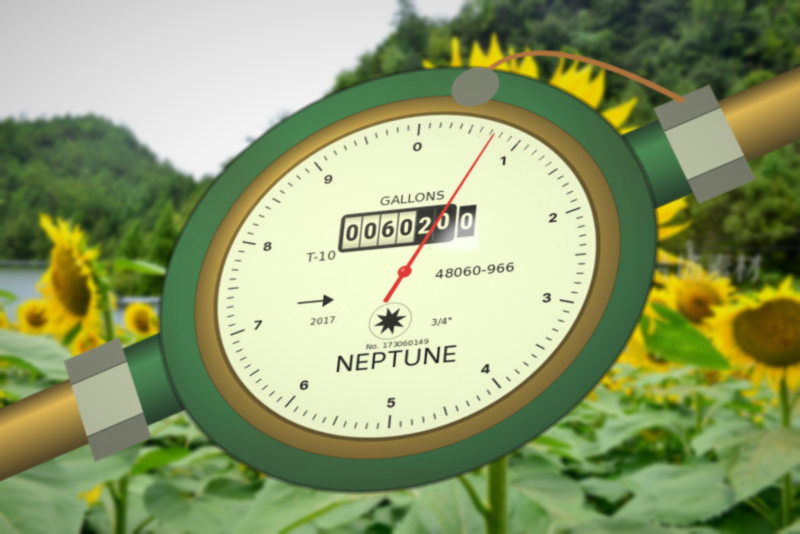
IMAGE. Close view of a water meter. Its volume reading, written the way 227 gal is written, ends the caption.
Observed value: 60200.7 gal
